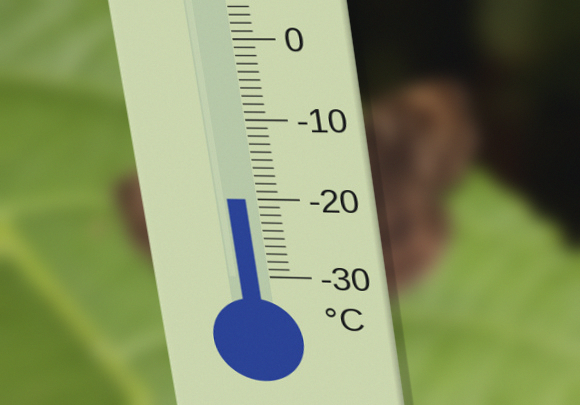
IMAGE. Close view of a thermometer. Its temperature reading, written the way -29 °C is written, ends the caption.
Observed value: -20 °C
